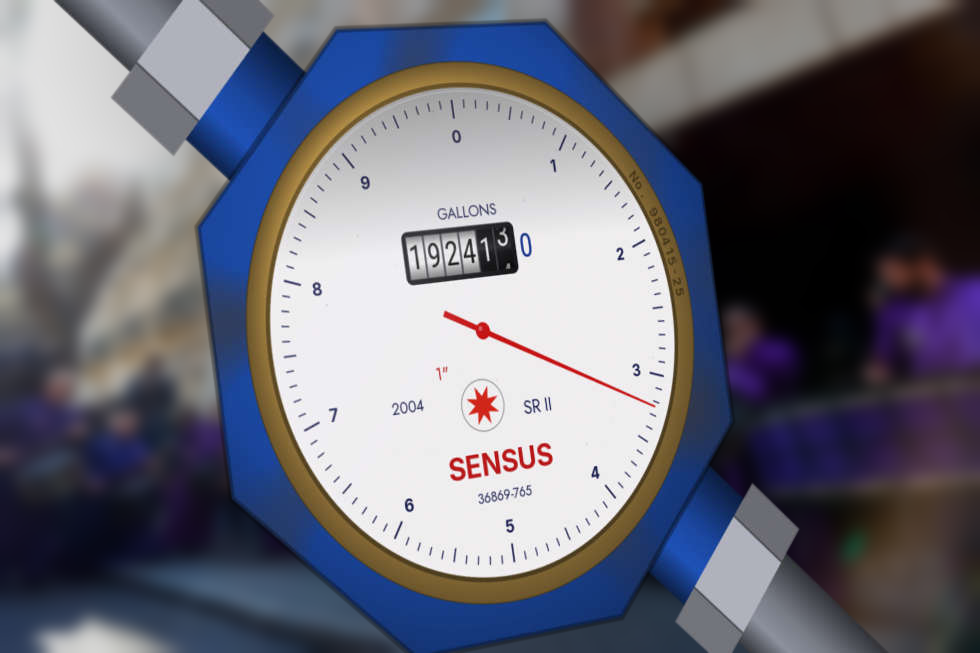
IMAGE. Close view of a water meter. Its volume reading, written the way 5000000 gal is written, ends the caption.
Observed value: 1924133.2 gal
